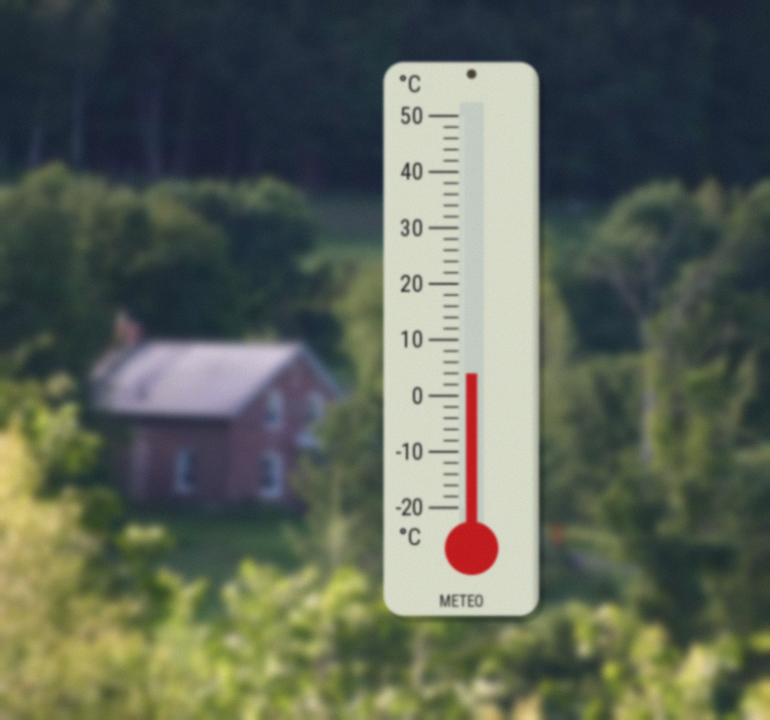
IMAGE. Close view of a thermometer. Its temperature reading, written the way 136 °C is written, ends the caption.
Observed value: 4 °C
